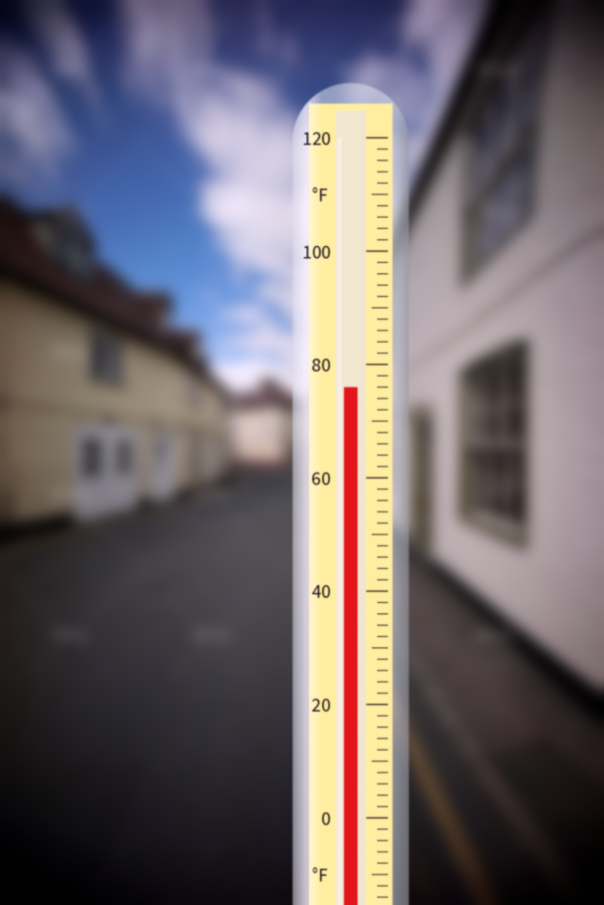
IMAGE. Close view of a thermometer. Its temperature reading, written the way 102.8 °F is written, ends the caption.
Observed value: 76 °F
